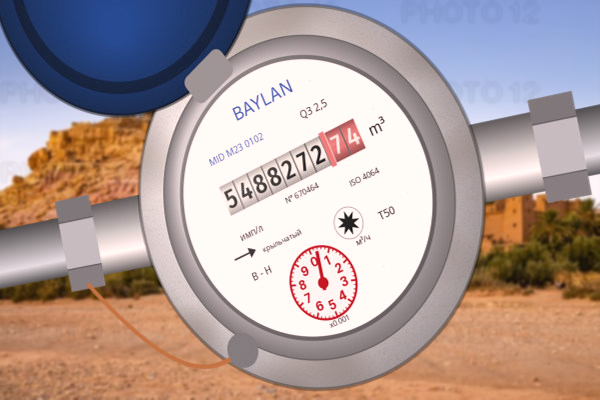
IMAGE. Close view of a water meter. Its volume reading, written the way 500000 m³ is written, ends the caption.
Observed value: 5488272.740 m³
